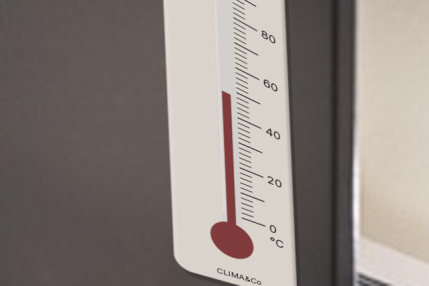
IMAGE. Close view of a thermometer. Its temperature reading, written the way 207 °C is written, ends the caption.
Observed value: 48 °C
